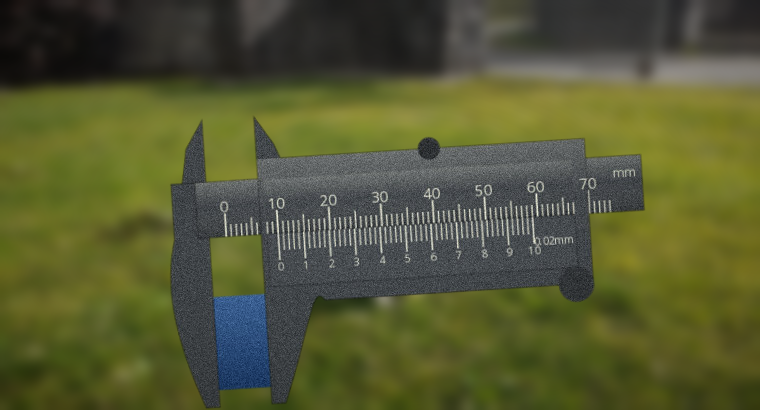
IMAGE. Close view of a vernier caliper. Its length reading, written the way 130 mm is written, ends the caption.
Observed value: 10.0 mm
